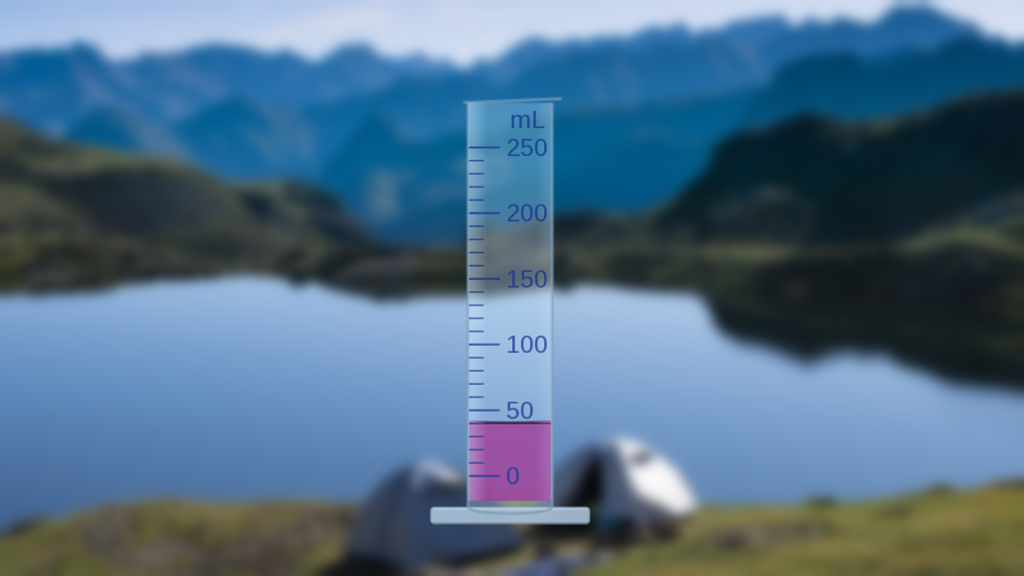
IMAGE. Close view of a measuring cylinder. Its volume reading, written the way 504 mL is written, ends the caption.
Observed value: 40 mL
